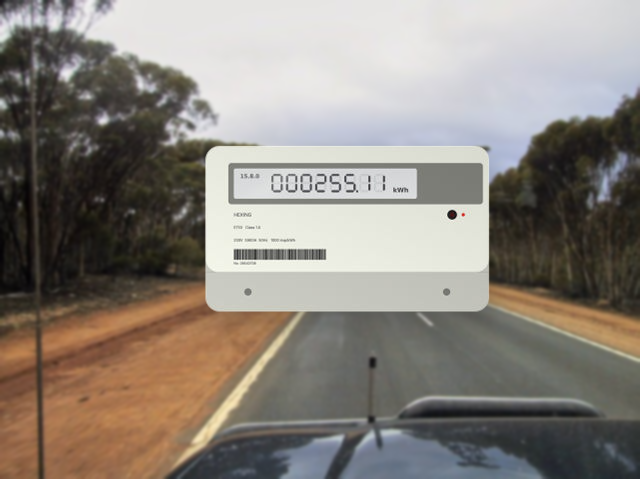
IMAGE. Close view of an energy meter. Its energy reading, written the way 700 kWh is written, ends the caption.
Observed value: 255.11 kWh
